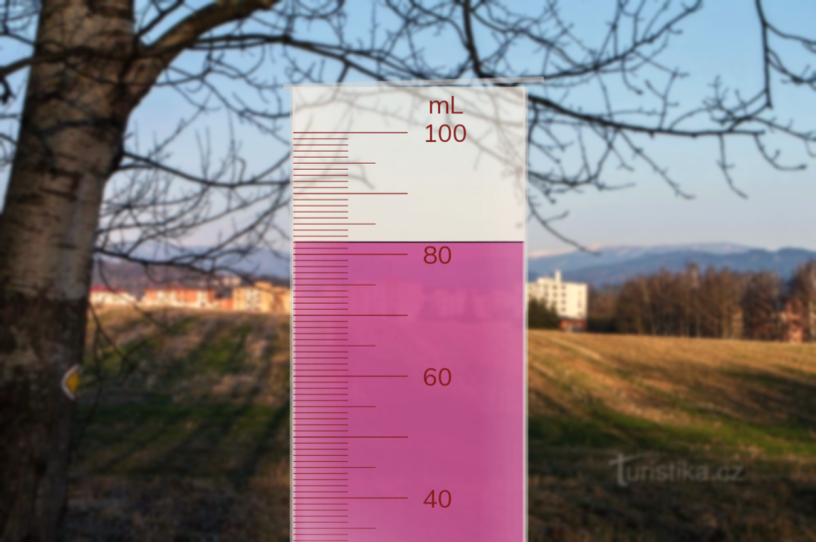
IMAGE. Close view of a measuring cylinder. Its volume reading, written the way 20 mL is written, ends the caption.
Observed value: 82 mL
